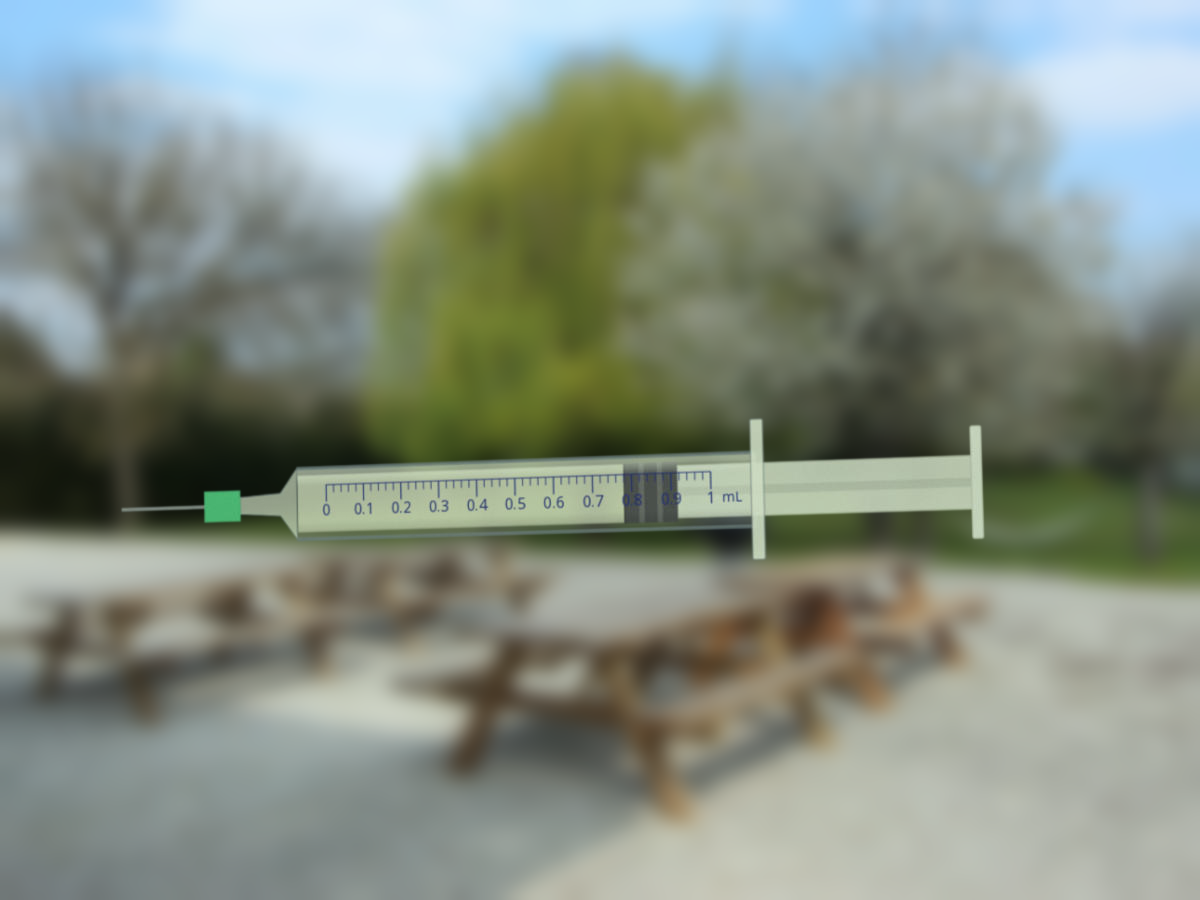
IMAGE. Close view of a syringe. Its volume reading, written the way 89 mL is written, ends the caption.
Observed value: 0.78 mL
